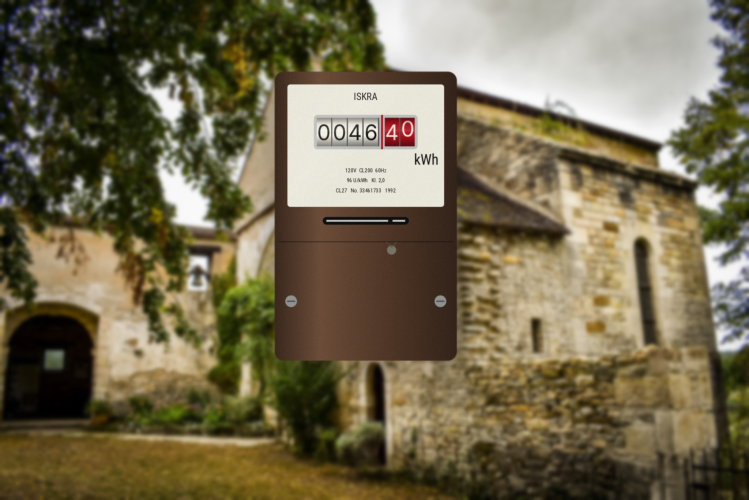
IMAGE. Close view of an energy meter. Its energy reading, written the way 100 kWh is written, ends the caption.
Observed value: 46.40 kWh
